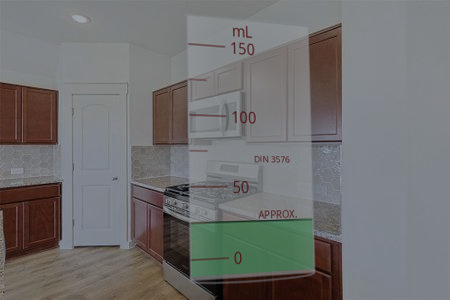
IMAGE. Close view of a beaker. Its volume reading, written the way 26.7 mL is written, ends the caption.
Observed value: 25 mL
